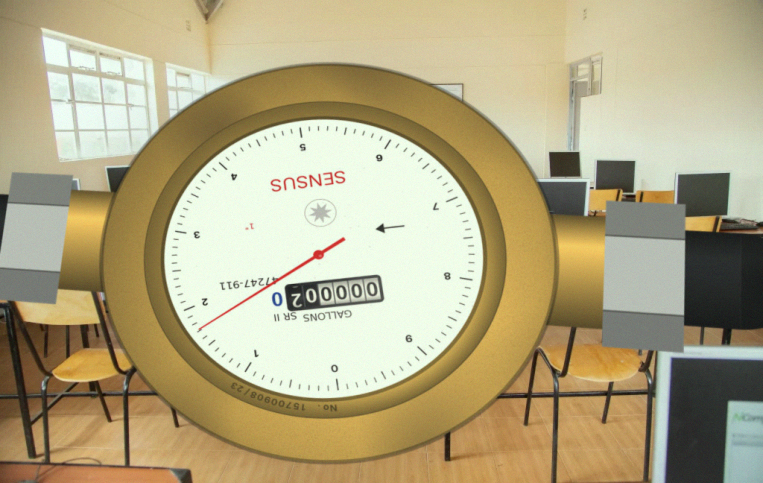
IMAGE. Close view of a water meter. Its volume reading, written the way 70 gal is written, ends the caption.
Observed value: 21.7 gal
